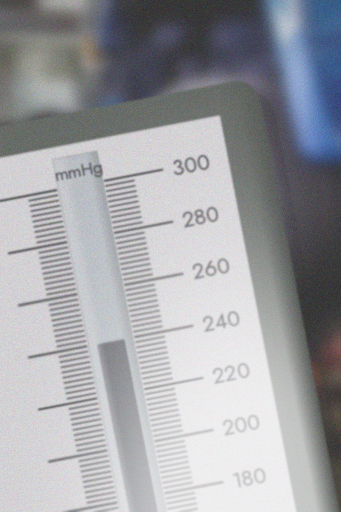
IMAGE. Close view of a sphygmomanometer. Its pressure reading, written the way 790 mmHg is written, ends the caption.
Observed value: 240 mmHg
